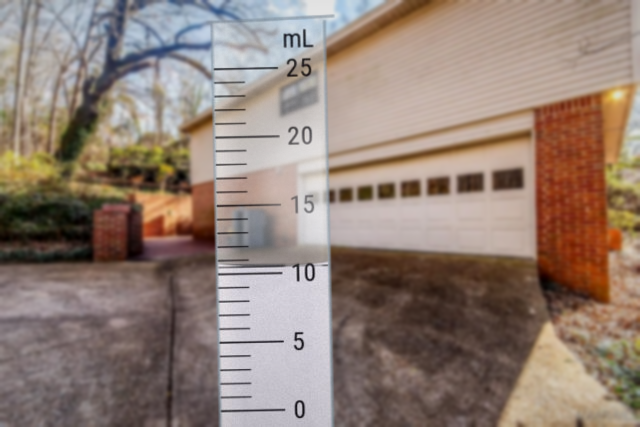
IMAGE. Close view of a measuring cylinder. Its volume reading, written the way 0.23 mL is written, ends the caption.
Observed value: 10.5 mL
